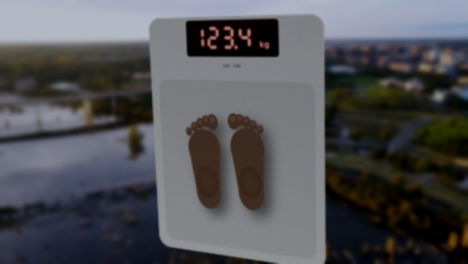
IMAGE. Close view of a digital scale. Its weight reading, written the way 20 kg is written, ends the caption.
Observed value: 123.4 kg
